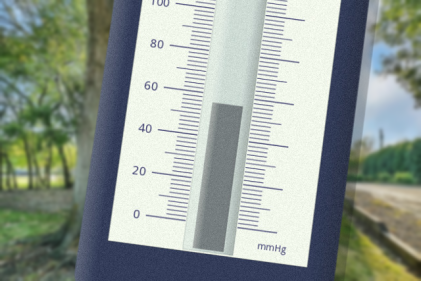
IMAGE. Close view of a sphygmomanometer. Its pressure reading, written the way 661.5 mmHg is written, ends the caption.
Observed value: 56 mmHg
